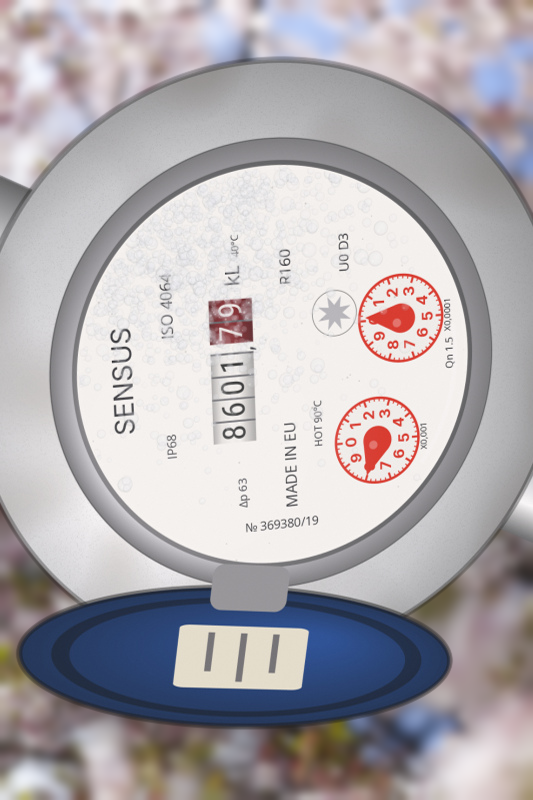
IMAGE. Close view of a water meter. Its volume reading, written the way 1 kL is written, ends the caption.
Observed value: 8601.7980 kL
